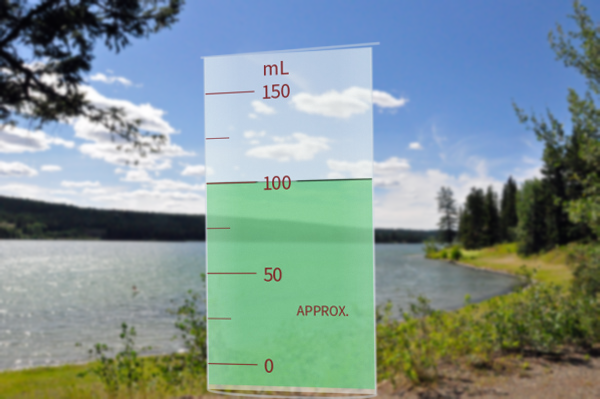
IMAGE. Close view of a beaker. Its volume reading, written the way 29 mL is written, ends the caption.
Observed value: 100 mL
